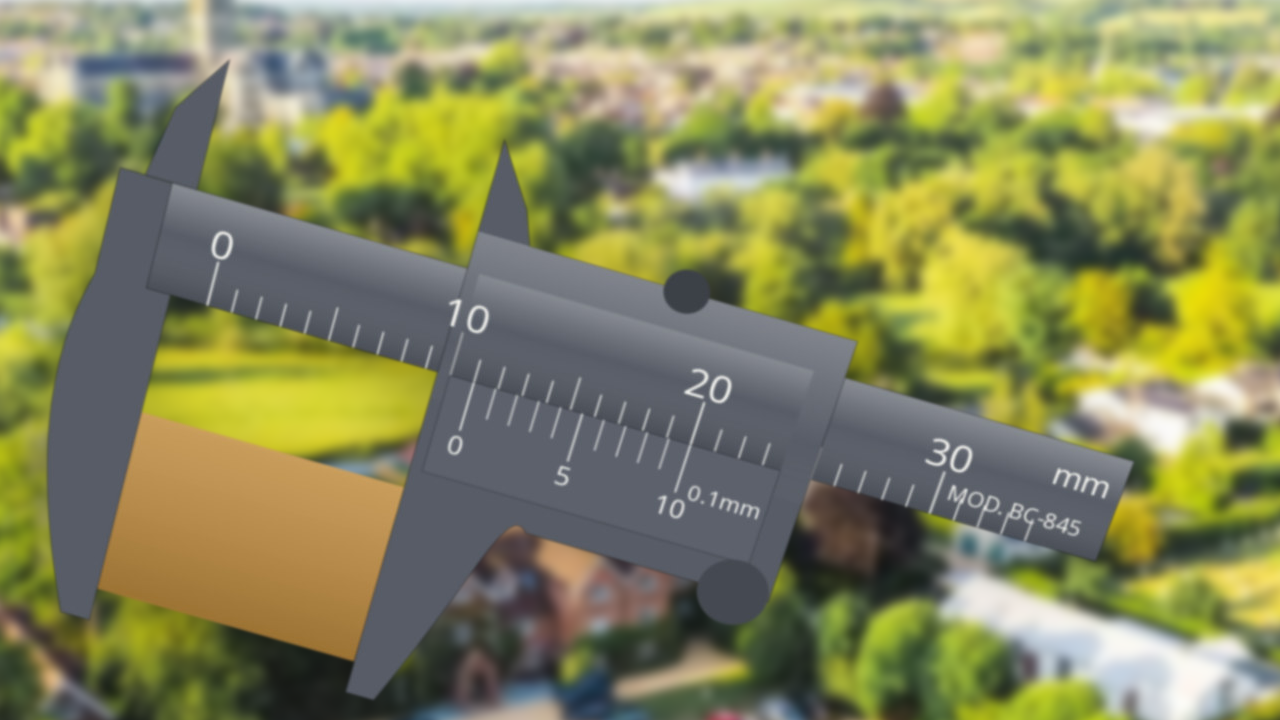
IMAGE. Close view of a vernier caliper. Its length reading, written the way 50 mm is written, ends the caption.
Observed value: 11.0 mm
